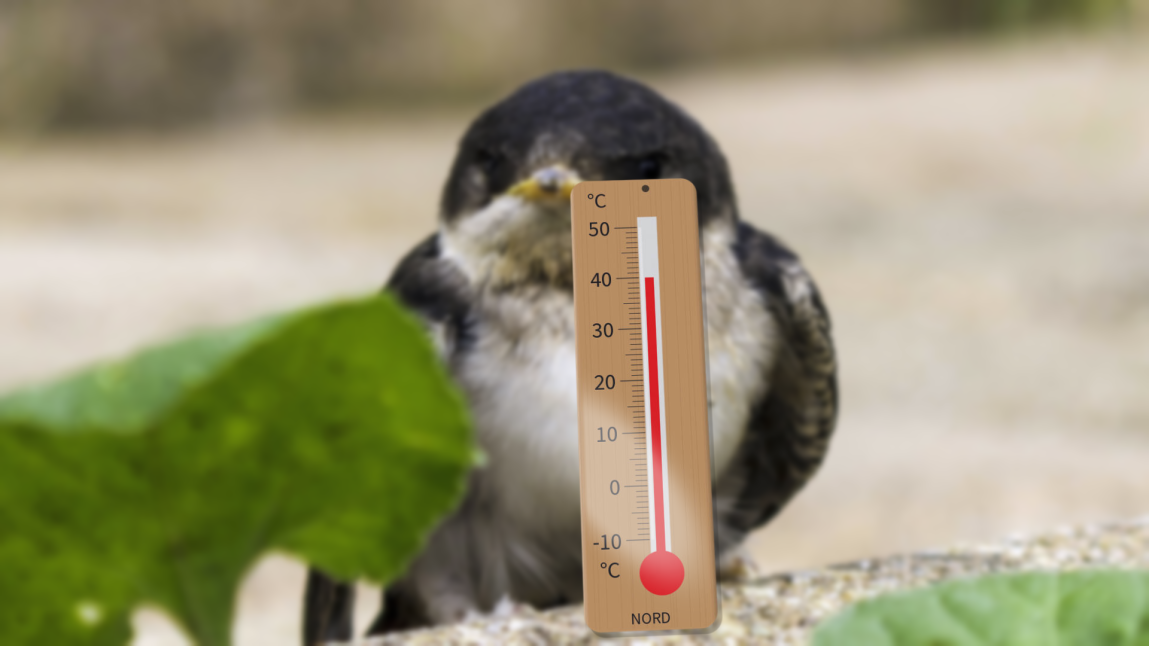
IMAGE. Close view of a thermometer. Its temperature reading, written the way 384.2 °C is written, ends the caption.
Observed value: 40 °C
